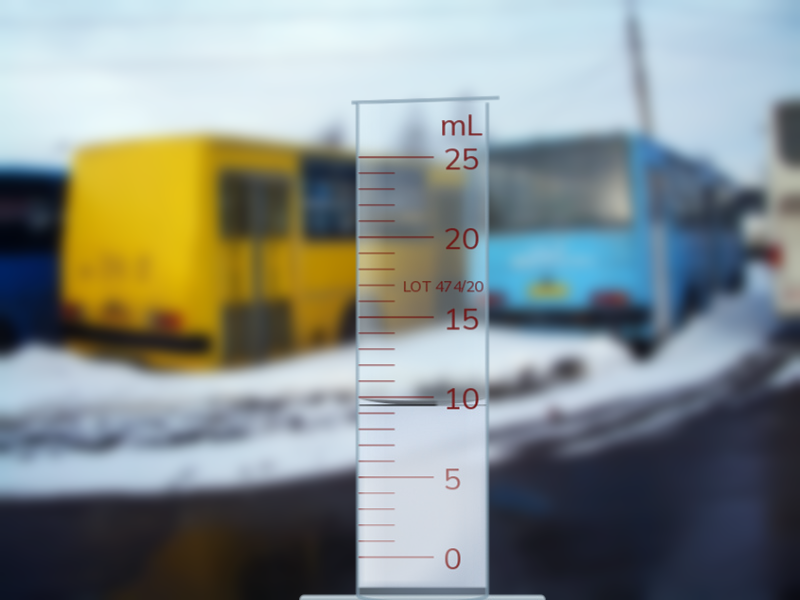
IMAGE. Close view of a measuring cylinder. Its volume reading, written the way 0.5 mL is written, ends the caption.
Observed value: 9.5 mL
